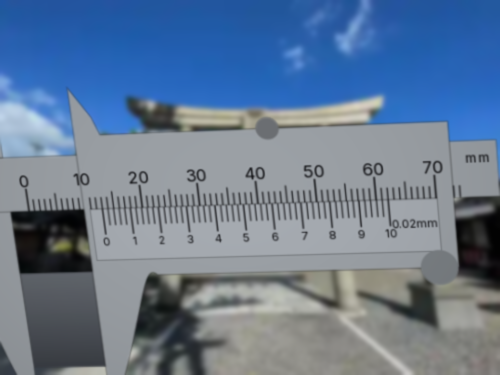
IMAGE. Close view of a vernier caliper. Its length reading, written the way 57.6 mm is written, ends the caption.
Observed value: 13.0 mm
